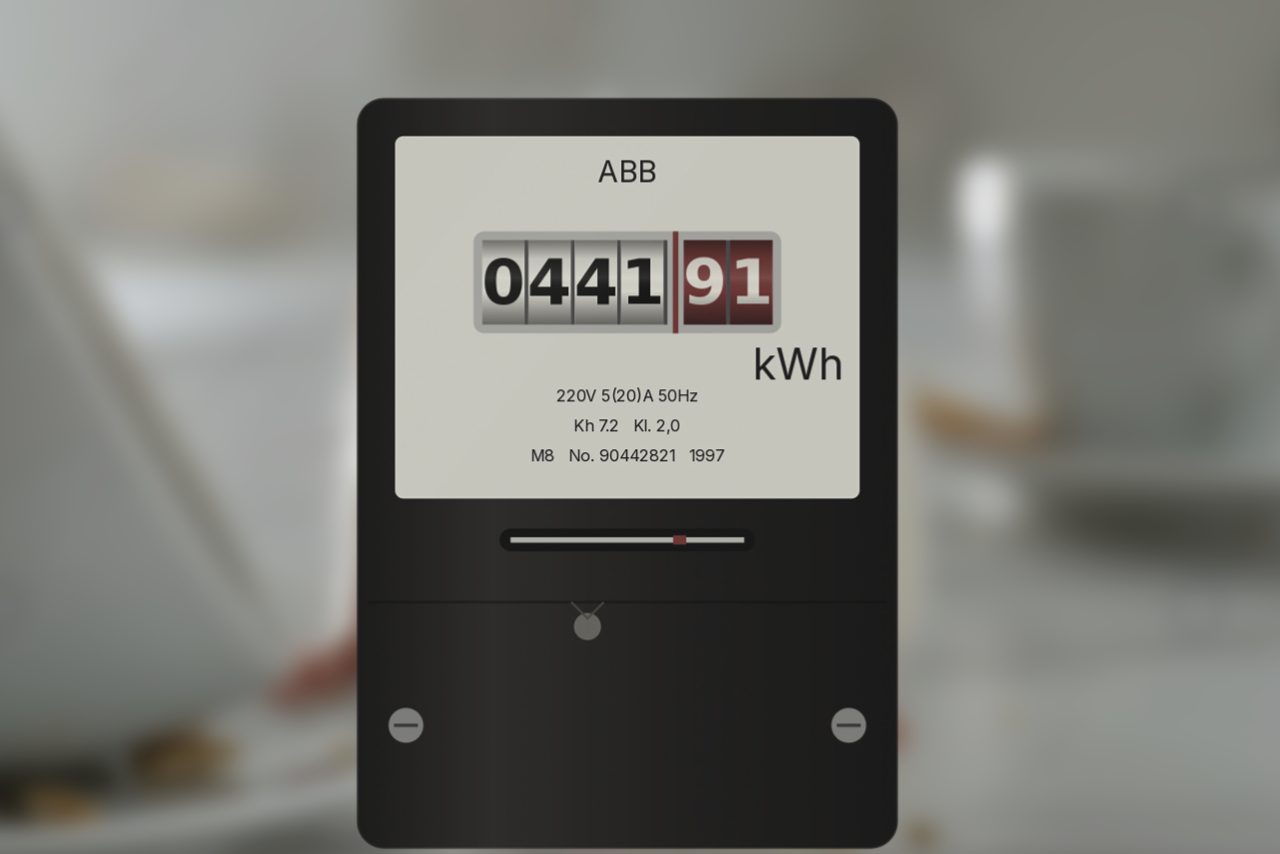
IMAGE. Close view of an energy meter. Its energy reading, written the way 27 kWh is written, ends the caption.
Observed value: 441.91 kWh
